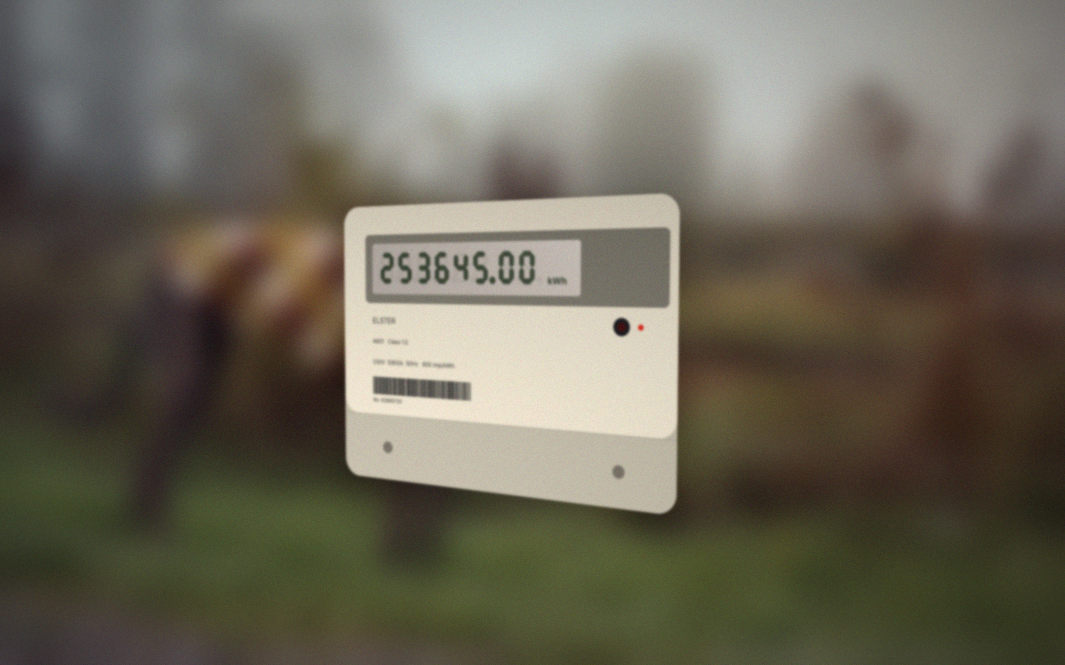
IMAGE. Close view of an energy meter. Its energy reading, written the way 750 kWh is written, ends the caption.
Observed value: 253645.00 kWh
